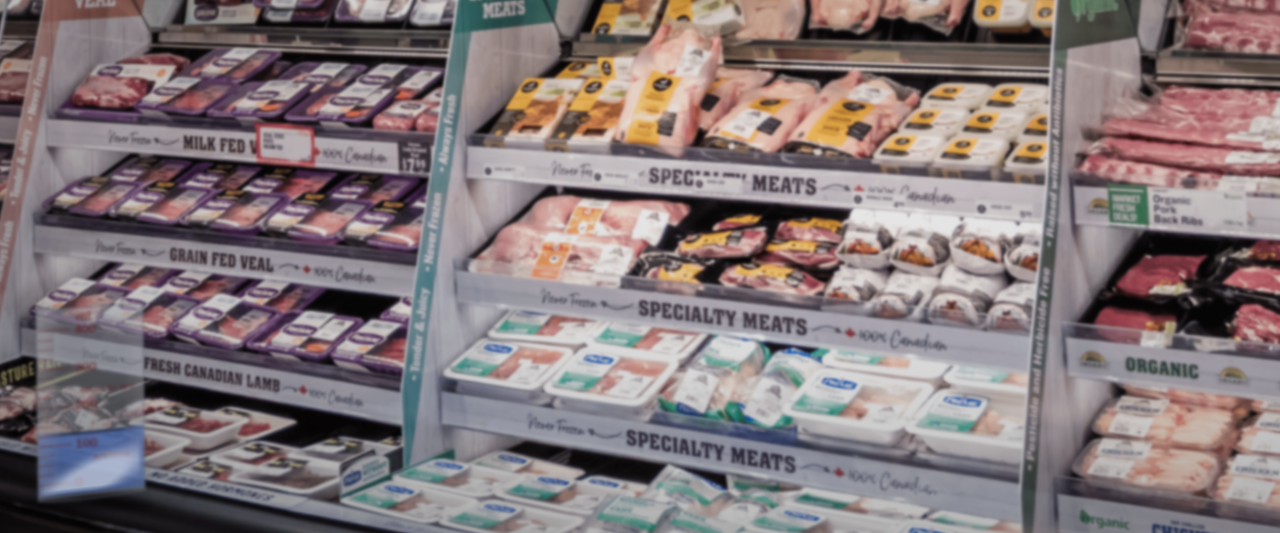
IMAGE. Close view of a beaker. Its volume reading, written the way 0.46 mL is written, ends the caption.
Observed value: 125 mL
